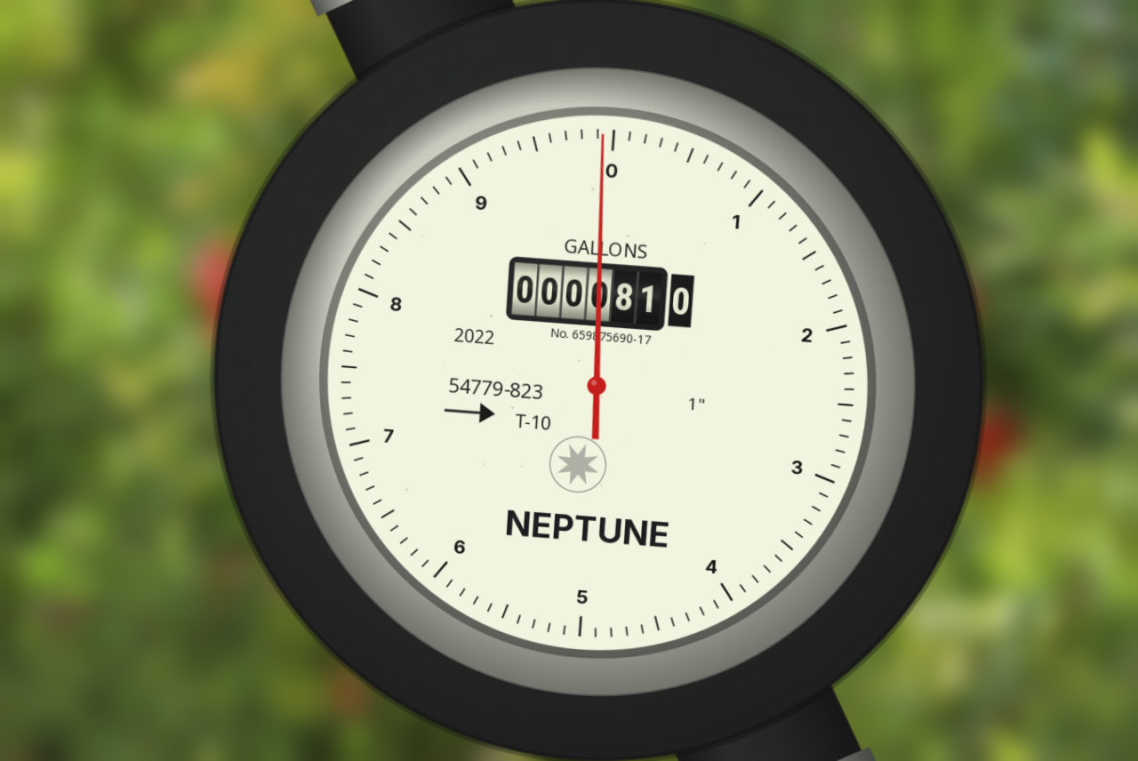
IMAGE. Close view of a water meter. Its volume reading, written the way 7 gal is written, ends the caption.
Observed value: 809.9 gal
